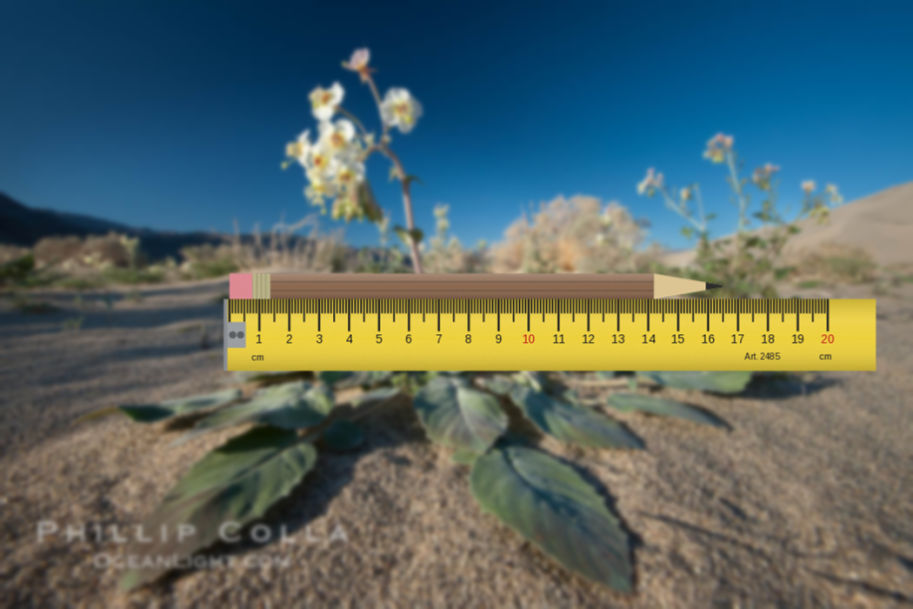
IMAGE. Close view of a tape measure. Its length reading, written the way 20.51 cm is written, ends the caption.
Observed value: 16.5 cm
